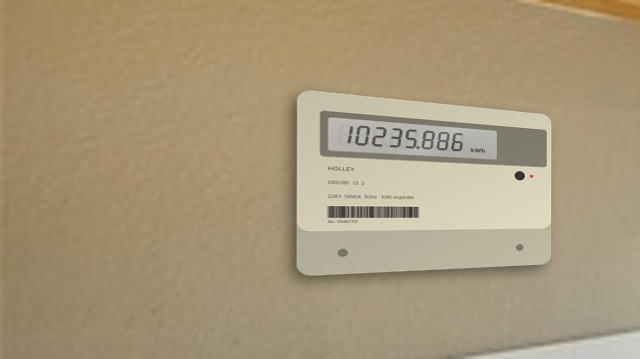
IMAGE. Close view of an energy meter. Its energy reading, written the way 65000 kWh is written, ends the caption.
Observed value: 10235.886 kWh
